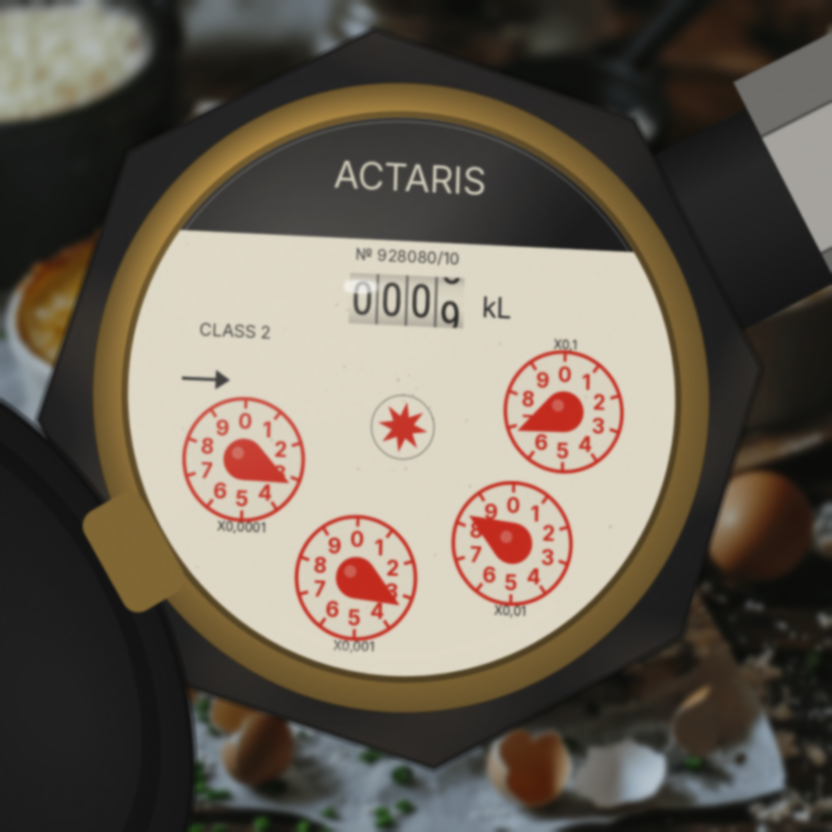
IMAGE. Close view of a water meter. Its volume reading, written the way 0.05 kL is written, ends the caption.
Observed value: 8.6833 kL
